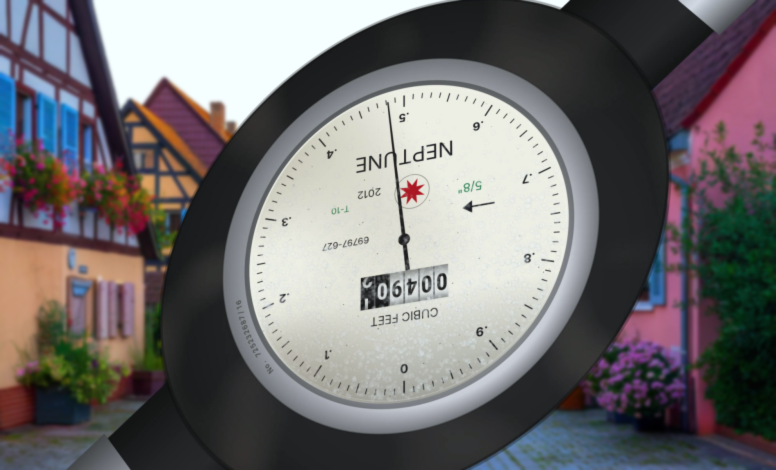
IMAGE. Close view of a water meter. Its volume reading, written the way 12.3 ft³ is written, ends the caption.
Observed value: 4901.48 ft³
